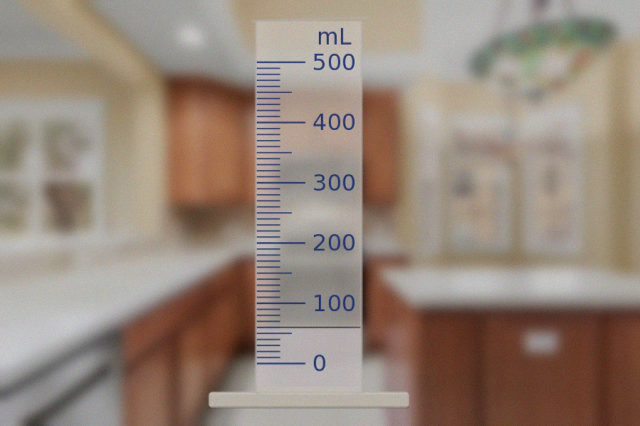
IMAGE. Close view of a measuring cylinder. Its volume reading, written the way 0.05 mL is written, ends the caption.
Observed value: 60 mL
